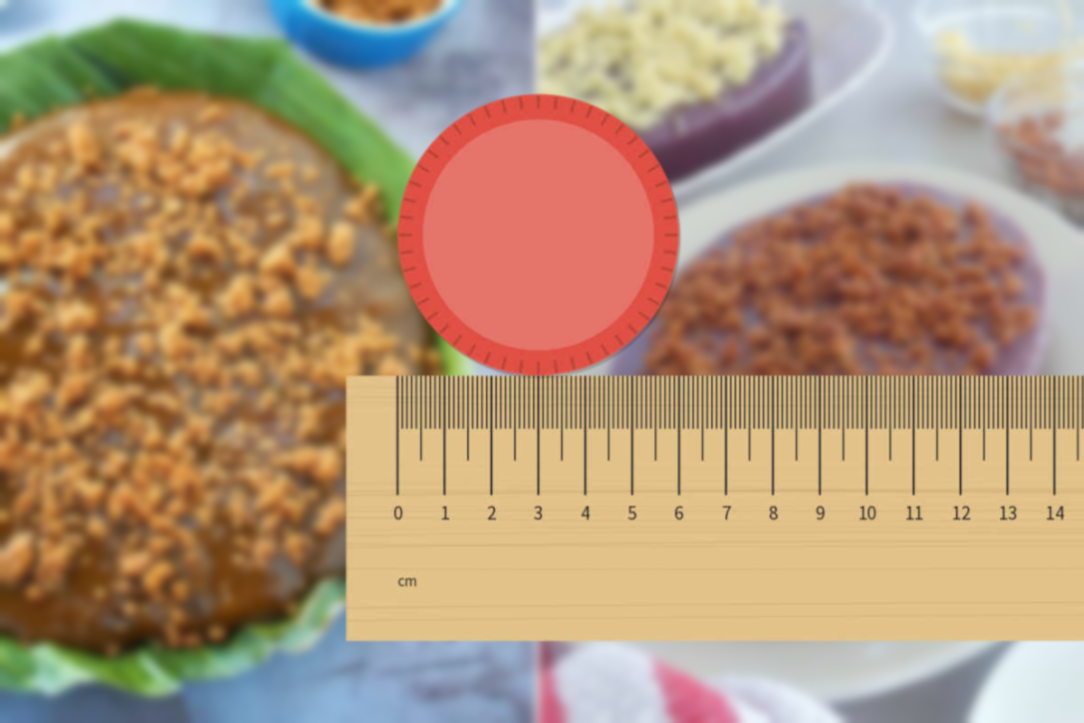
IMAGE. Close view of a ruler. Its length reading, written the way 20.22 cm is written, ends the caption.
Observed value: 6 cm
